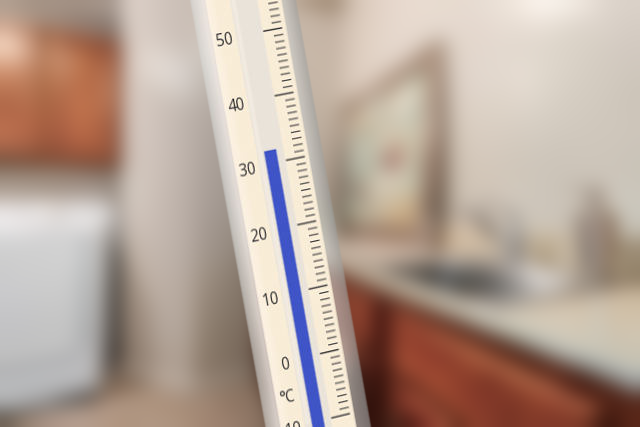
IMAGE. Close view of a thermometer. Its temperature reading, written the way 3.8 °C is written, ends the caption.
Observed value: 32 °C
